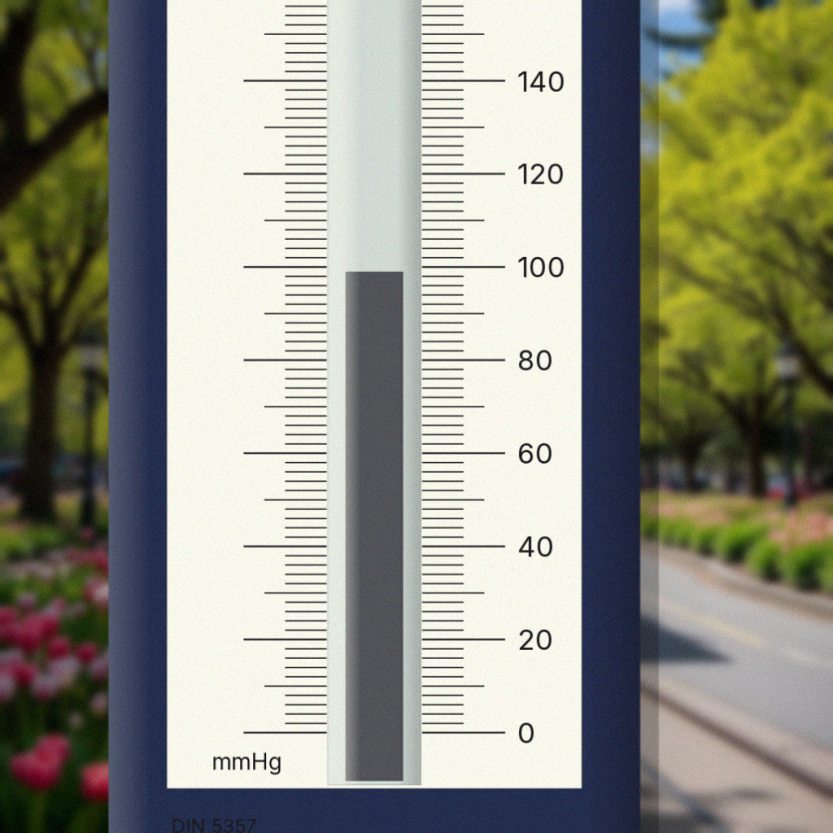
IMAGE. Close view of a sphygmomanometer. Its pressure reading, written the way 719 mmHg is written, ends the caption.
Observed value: 99 mmHg
